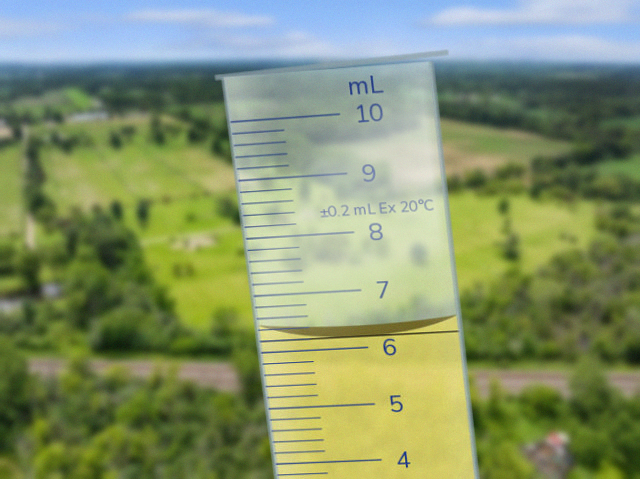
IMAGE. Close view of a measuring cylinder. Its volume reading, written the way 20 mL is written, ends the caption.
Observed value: 6.2 mL
